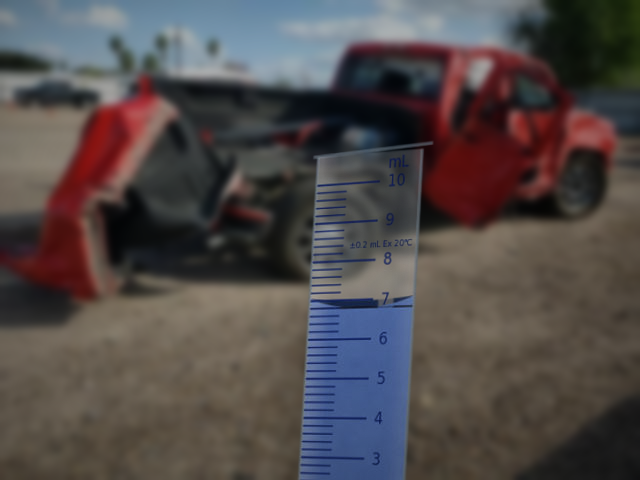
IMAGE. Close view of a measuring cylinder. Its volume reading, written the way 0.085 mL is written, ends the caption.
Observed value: 6.8 mL
